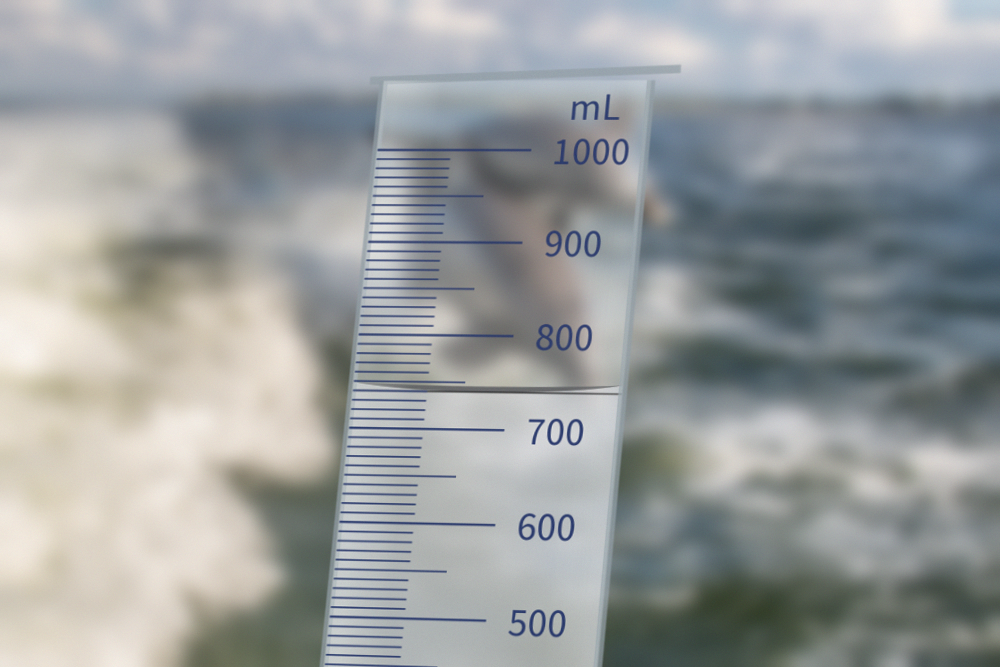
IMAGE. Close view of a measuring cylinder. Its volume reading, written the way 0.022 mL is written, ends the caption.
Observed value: 740 mL
